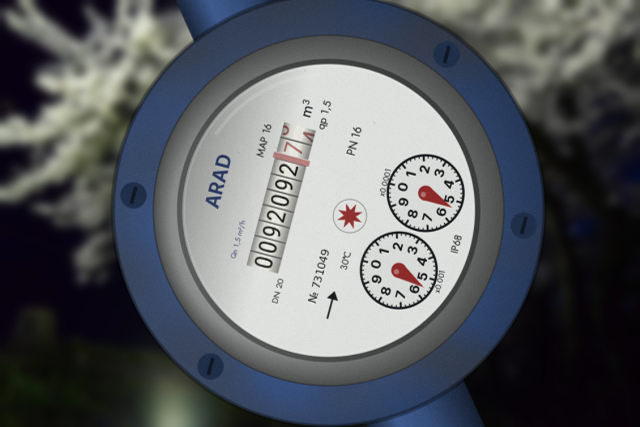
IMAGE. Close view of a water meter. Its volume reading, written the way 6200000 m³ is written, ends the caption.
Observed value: 92092.7355 m³
